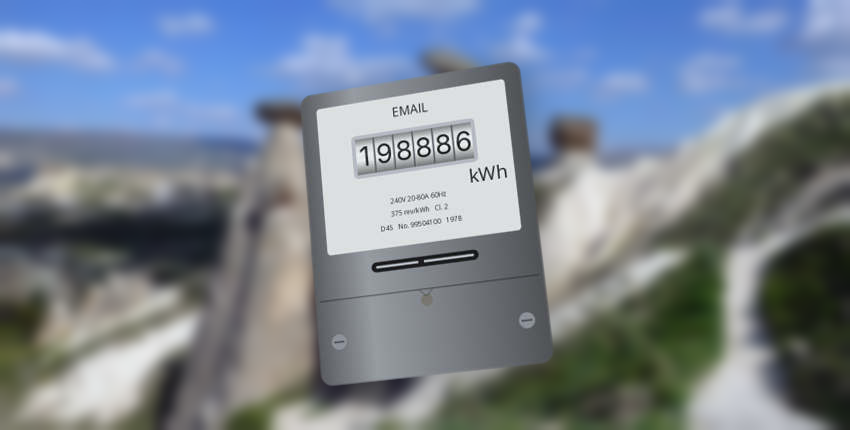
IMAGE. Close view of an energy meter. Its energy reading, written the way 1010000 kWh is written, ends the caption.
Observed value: 198886 kWh
